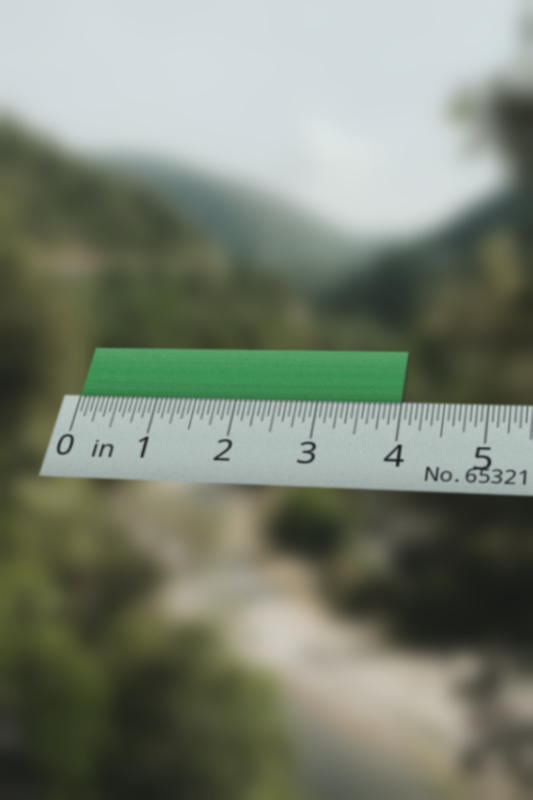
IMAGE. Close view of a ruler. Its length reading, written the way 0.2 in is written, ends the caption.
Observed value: 4 in
